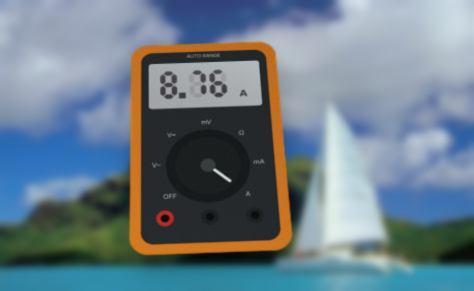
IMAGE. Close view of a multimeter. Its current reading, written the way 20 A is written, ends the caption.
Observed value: 8.76 A
